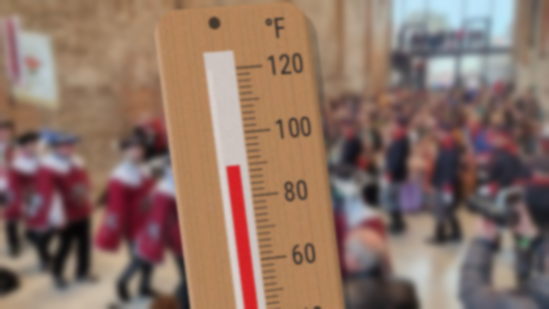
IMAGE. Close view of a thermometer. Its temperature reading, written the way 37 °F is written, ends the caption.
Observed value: 90 °F
